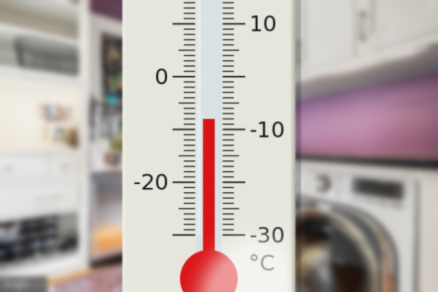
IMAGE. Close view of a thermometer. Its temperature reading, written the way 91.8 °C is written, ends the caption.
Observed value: -8 °C
